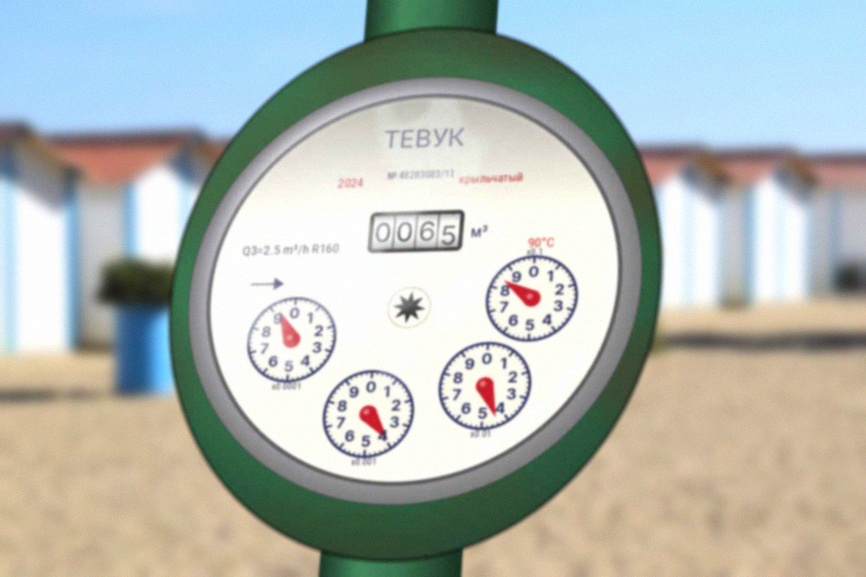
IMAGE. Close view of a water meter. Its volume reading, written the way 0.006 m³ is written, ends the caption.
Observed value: 64.8439 m³
